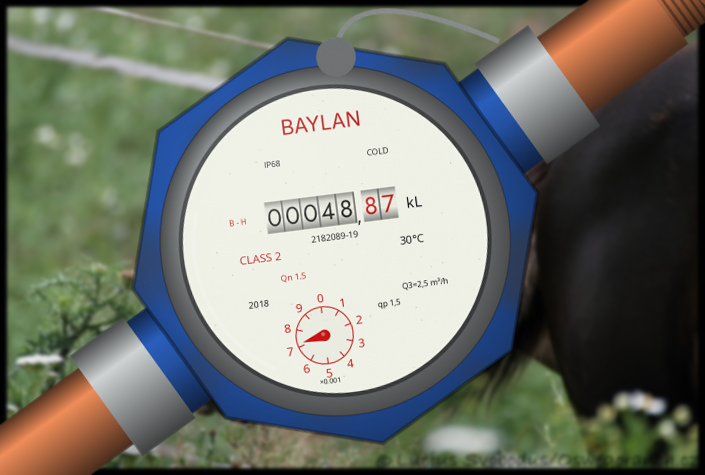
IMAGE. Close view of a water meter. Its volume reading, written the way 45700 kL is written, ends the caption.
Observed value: 48.877 kL
